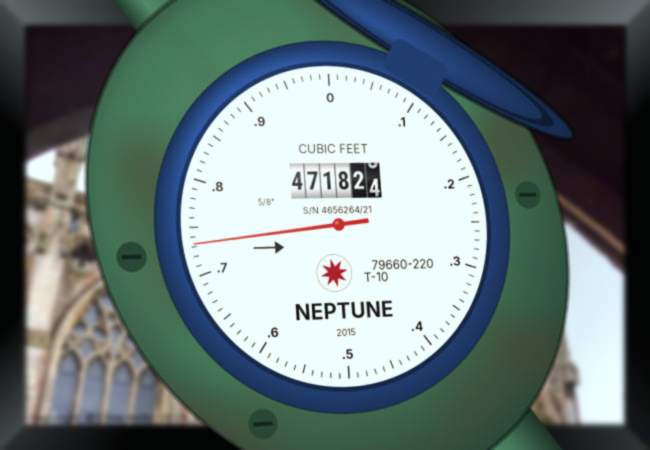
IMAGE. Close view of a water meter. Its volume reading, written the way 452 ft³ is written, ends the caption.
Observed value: 471823.73 ft³
